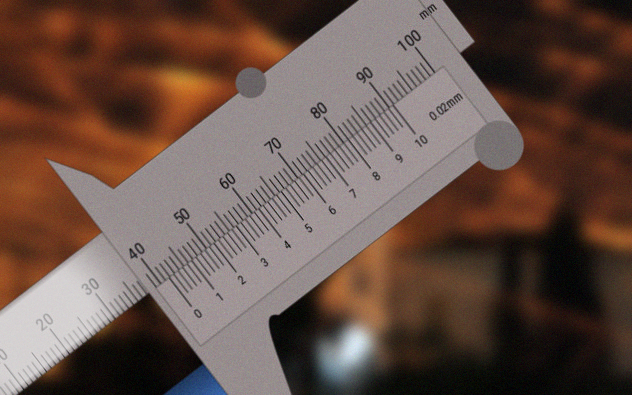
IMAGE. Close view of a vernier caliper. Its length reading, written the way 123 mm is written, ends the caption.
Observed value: 41.8 mm
